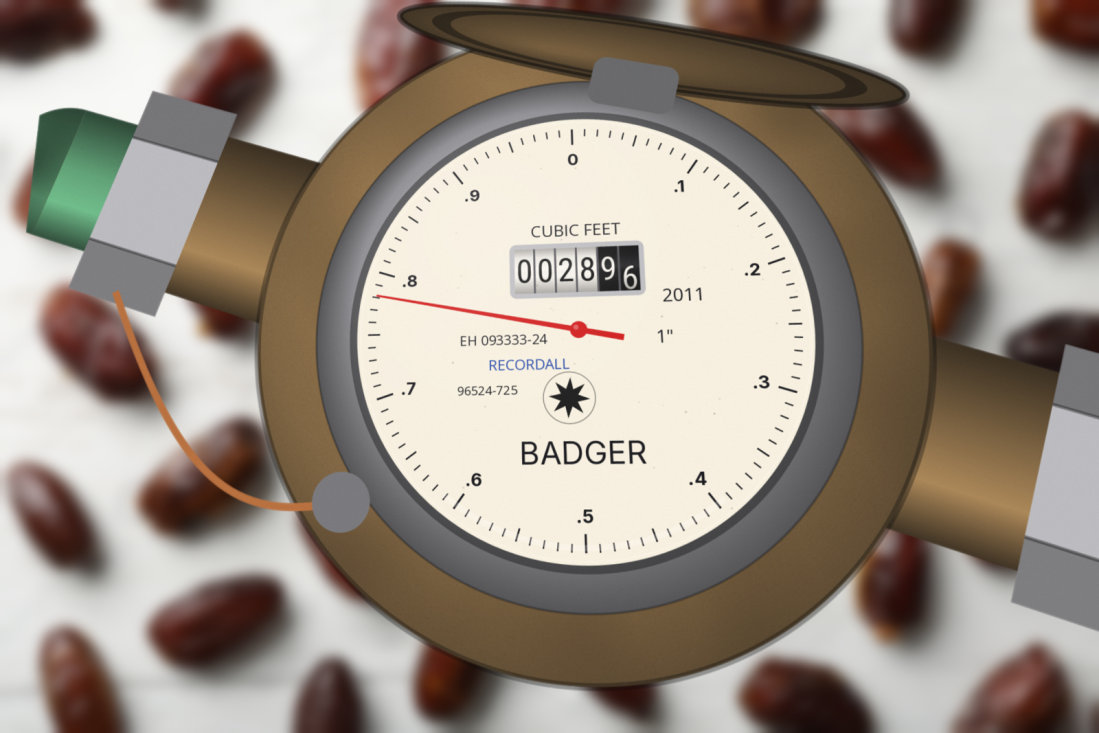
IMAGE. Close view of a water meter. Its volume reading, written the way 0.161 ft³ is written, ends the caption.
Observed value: 2895.78 ft³
